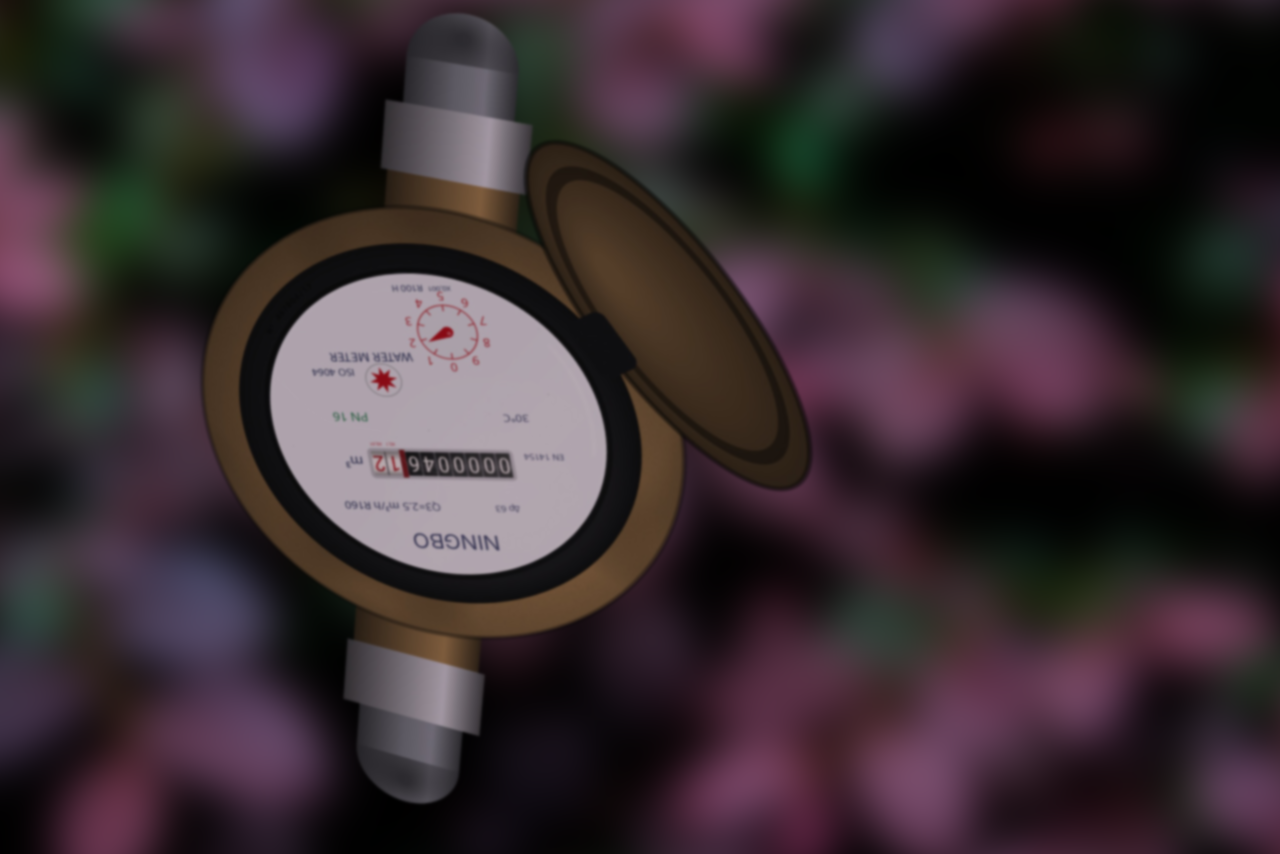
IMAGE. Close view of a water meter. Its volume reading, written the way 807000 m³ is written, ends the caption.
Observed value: 46.121 m³
